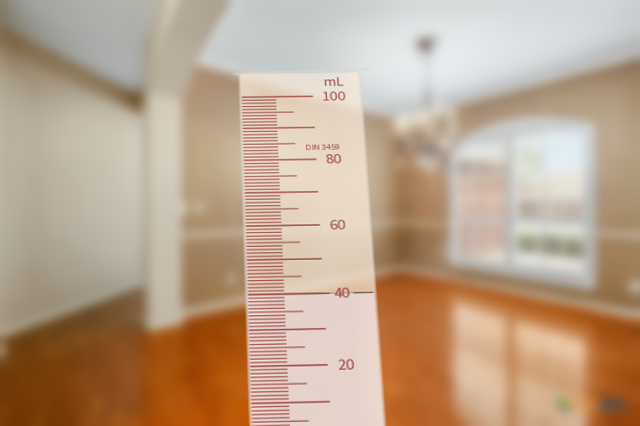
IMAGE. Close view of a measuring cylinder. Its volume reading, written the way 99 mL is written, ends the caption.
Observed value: 40 mL
